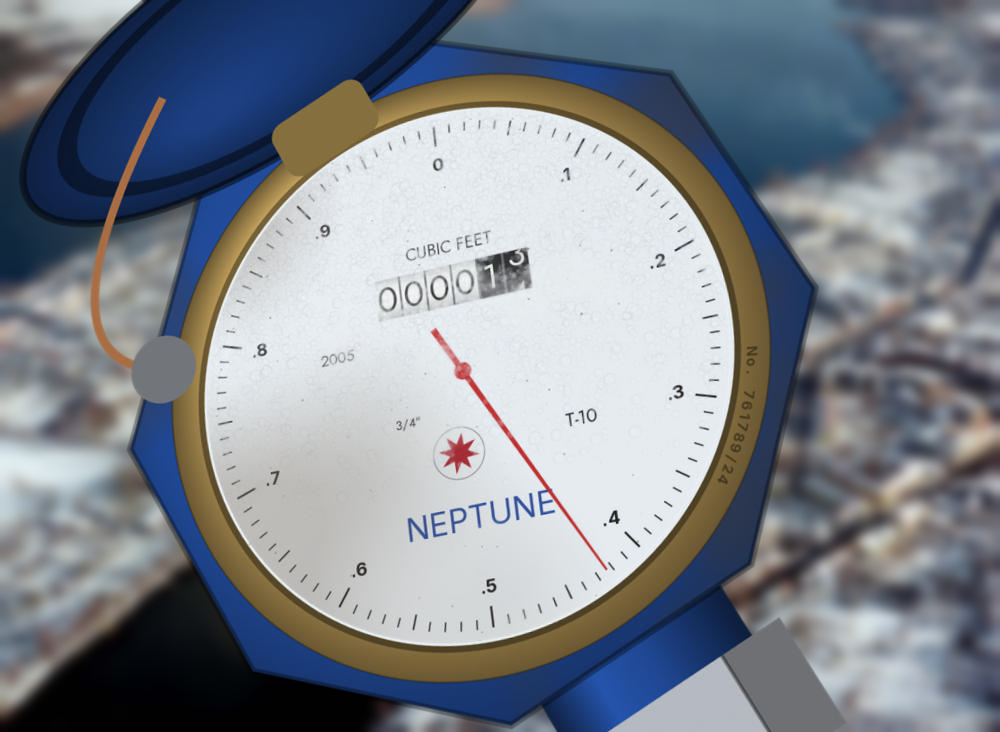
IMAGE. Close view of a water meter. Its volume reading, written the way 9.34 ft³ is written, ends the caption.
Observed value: 13.42 ft³
